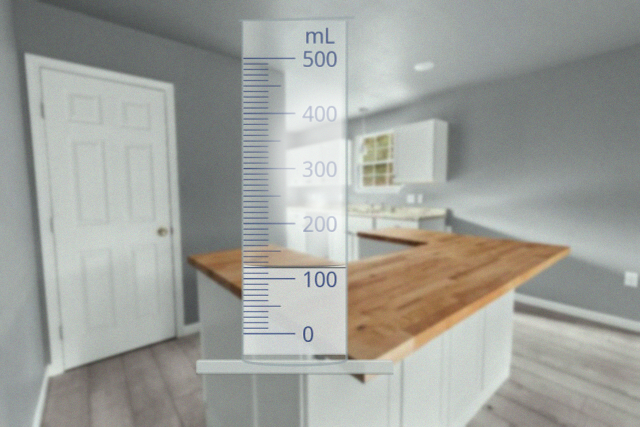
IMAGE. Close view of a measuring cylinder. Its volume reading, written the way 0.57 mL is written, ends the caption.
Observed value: 120 mL
